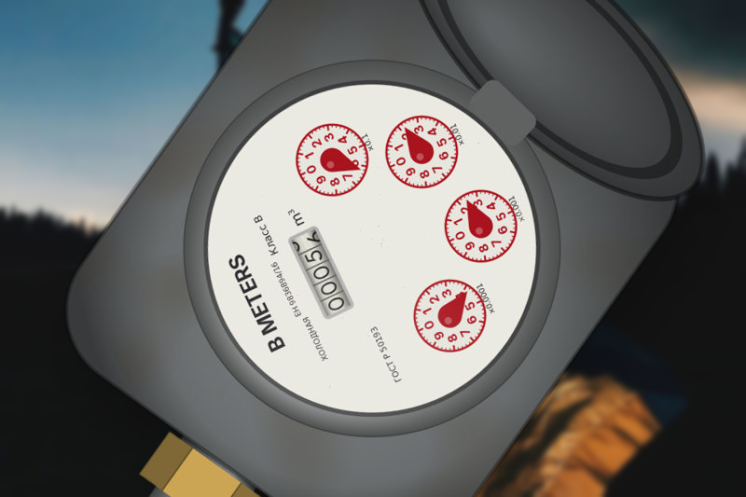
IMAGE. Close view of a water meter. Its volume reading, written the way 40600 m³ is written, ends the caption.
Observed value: 55.6224 m³
